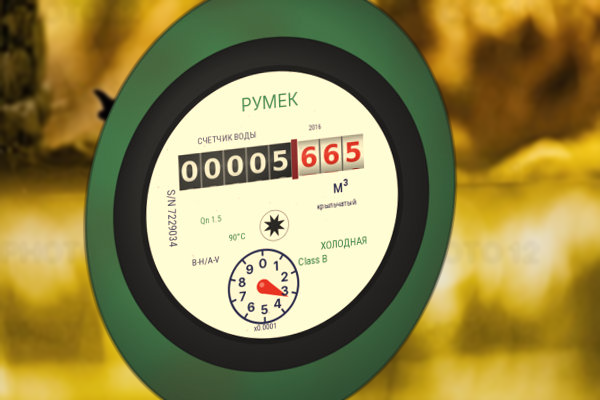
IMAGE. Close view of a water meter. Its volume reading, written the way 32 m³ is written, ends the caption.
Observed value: 5.6653 m³
